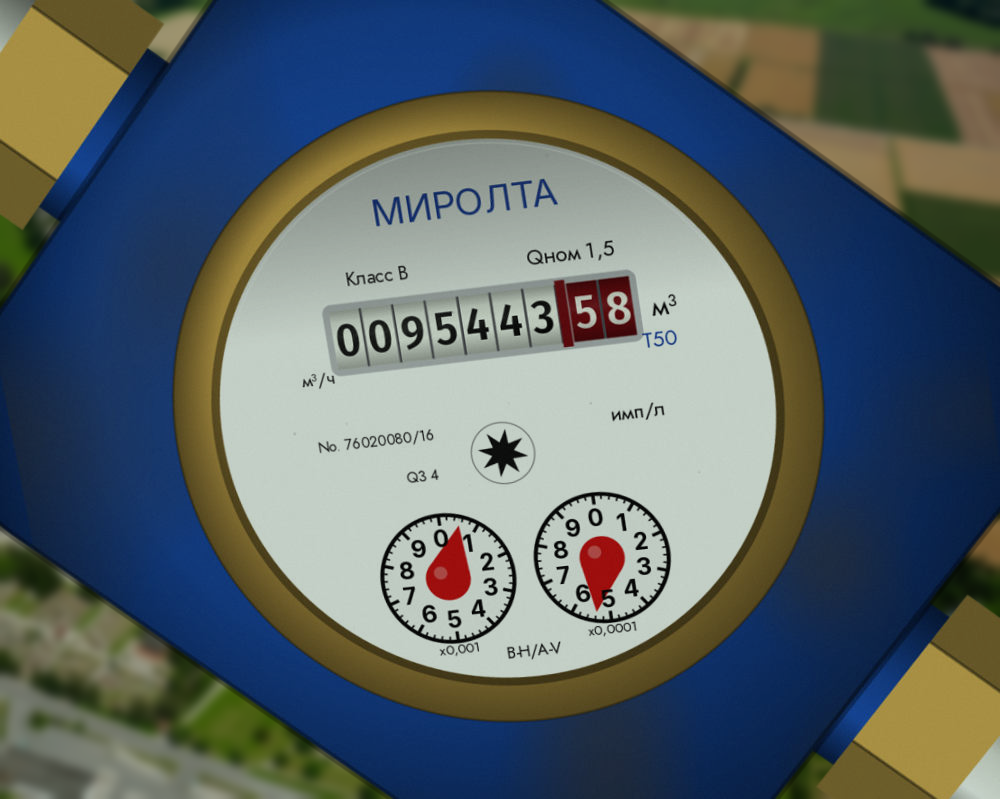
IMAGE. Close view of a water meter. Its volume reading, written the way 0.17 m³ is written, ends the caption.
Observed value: 95443.5805 m³
